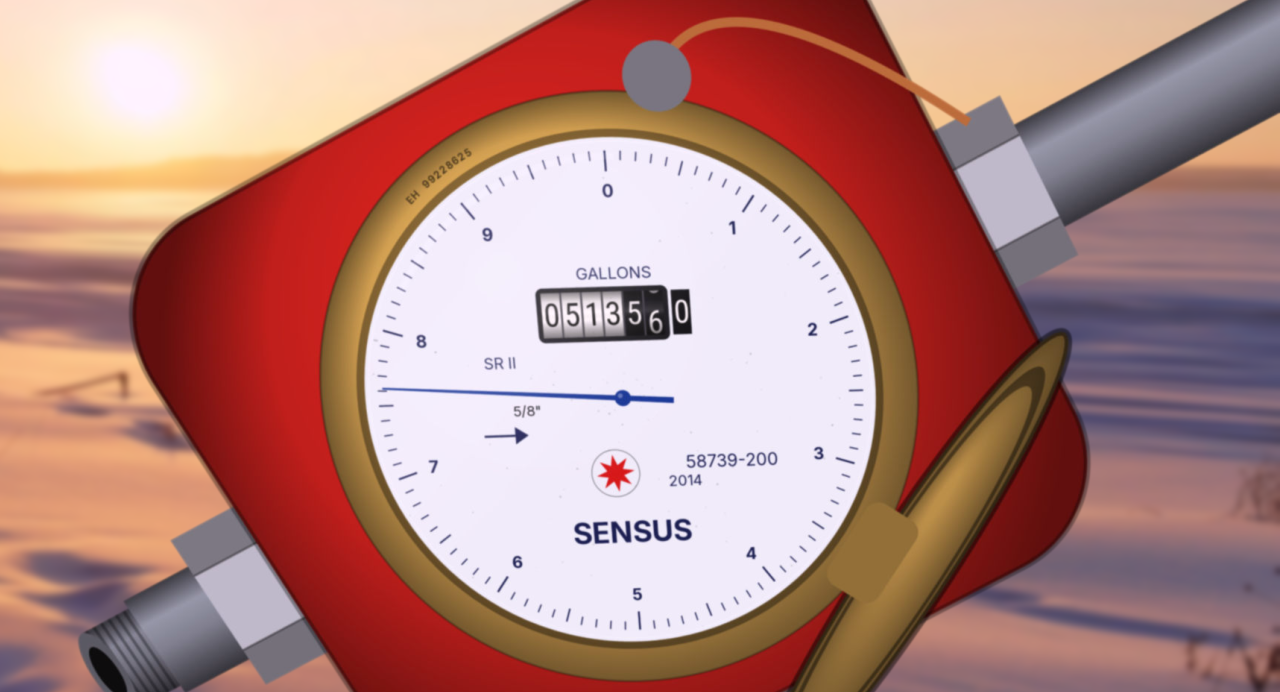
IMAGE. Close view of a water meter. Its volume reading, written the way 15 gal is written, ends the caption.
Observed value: 513557.6 gal
